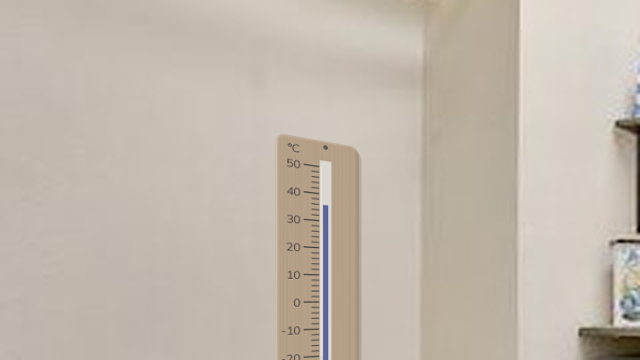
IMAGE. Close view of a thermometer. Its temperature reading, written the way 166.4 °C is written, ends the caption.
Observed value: 36 °C
